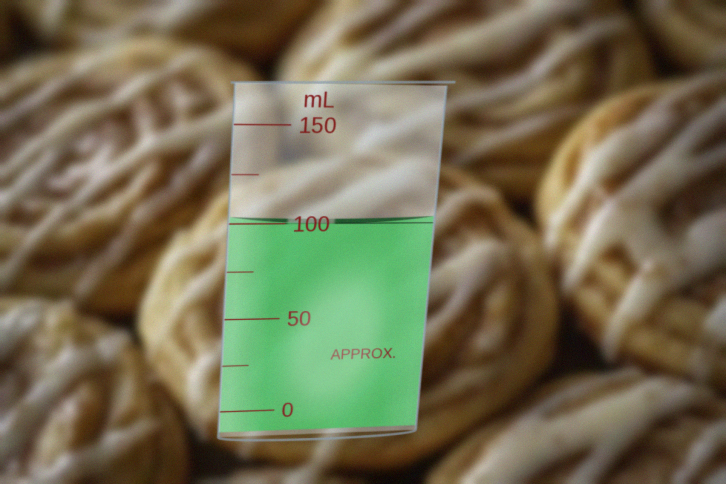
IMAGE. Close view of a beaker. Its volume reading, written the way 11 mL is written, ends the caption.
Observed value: 100 mL
